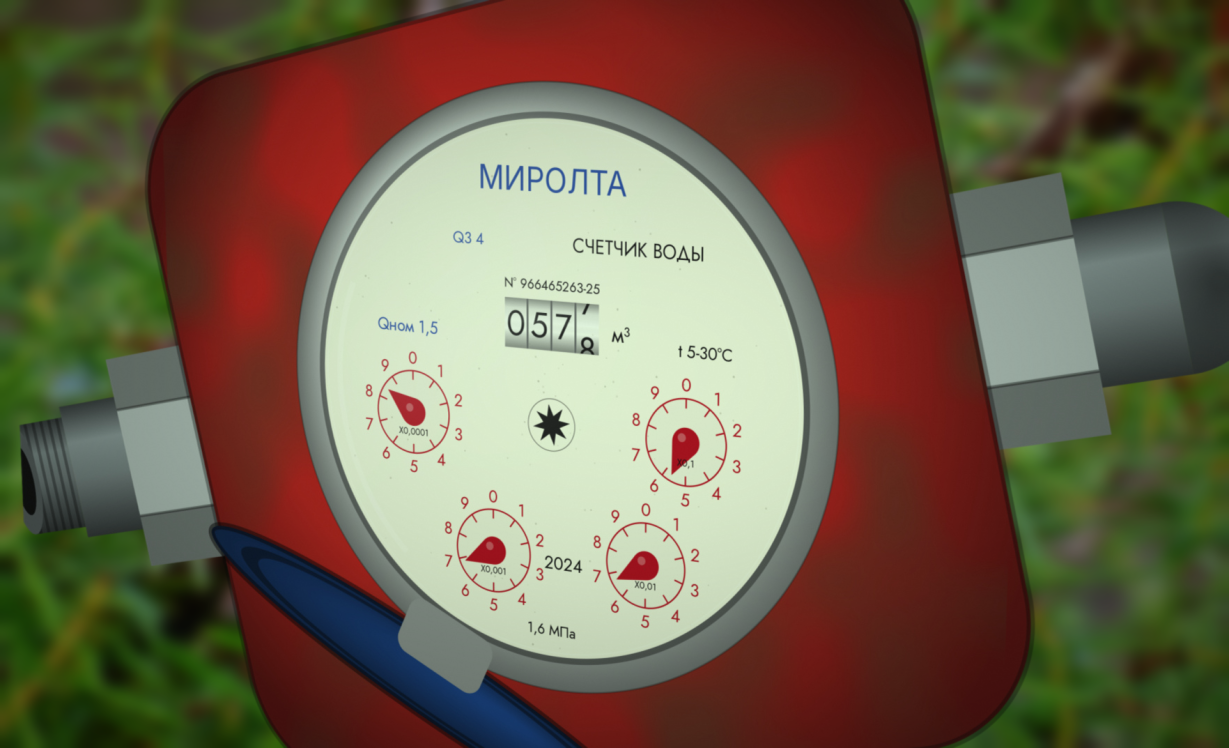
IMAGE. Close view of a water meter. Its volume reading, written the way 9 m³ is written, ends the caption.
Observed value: 577.5668 m³
